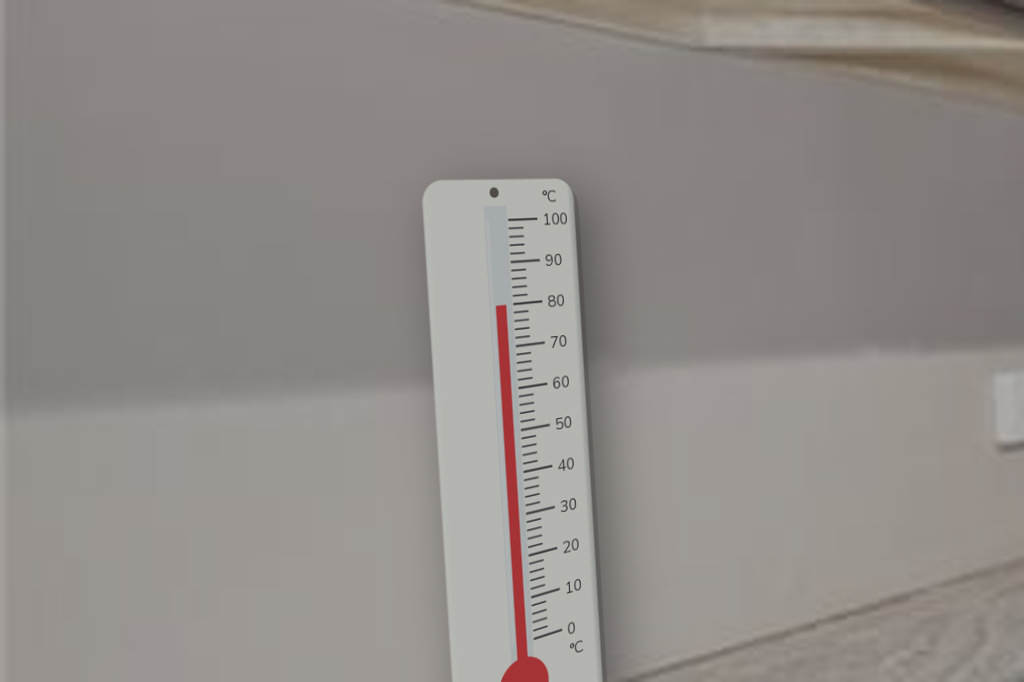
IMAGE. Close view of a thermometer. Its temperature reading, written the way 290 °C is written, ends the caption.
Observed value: 80 °C
